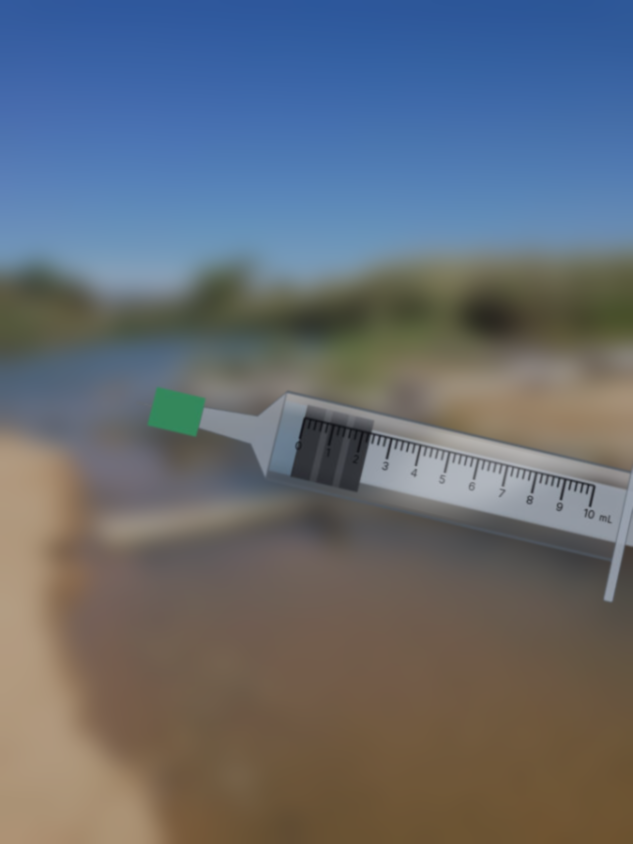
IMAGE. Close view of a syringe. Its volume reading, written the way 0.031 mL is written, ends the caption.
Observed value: 0 mL
